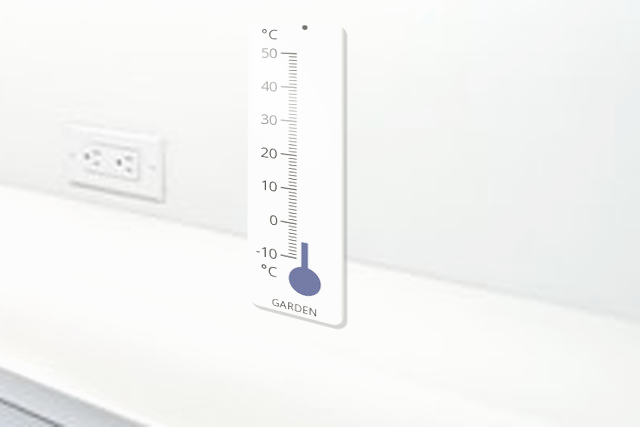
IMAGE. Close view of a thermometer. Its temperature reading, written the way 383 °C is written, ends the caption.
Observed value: -5 °C
